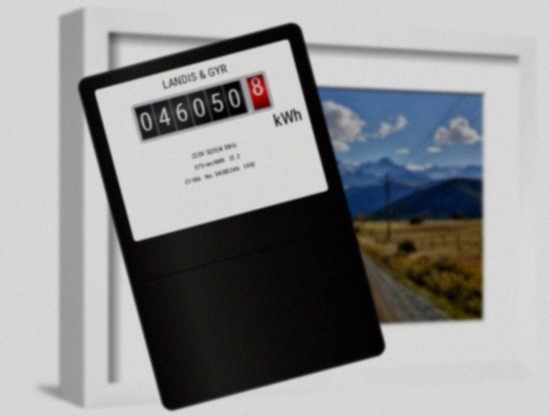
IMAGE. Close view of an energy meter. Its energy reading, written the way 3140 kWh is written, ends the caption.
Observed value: 46050.8 kWh
